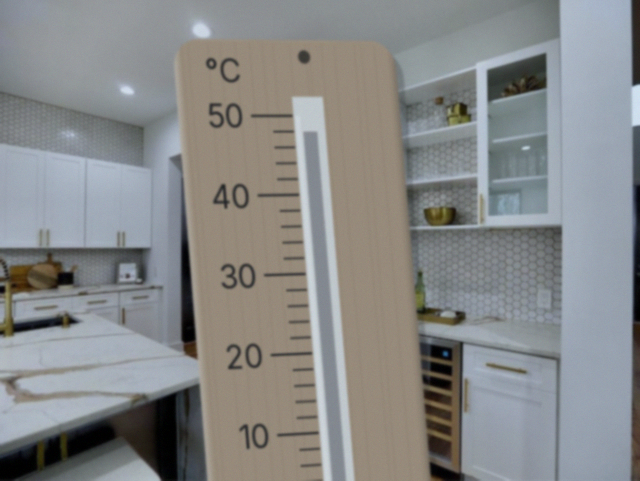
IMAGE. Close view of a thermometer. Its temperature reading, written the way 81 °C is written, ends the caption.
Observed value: 48 °C
